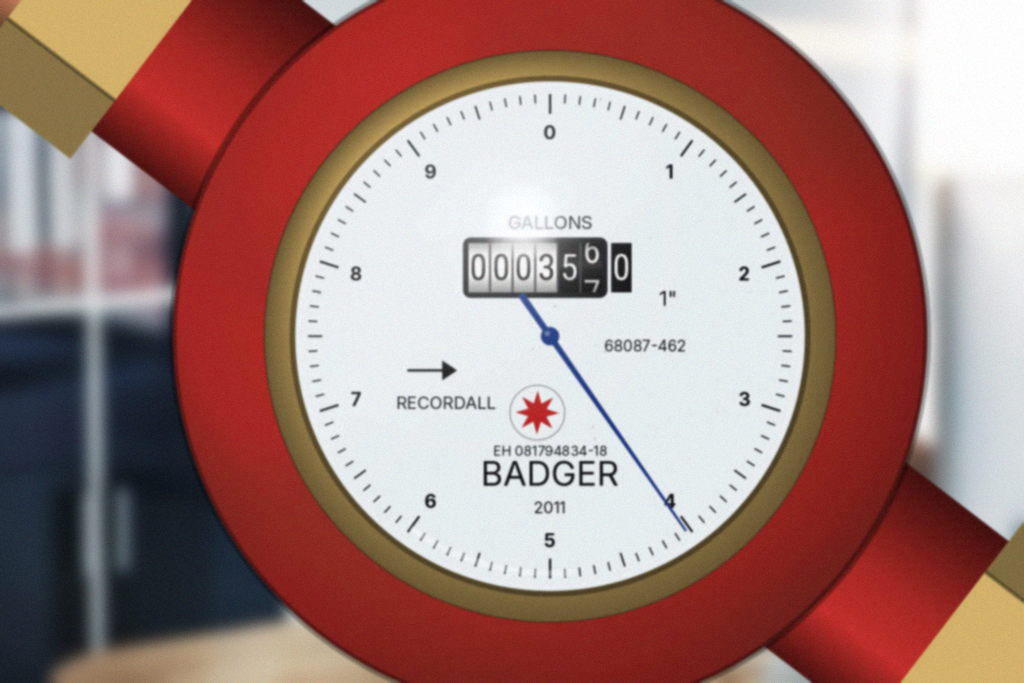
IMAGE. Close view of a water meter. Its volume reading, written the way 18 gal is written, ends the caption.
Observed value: 3564.0 gal
